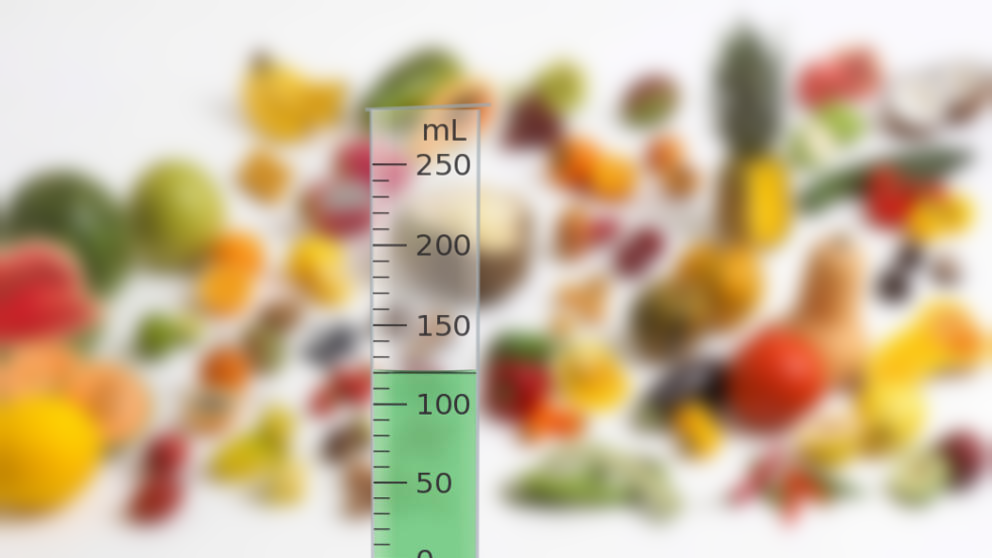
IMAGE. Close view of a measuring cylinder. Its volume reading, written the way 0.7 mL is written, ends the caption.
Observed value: 120 mL
